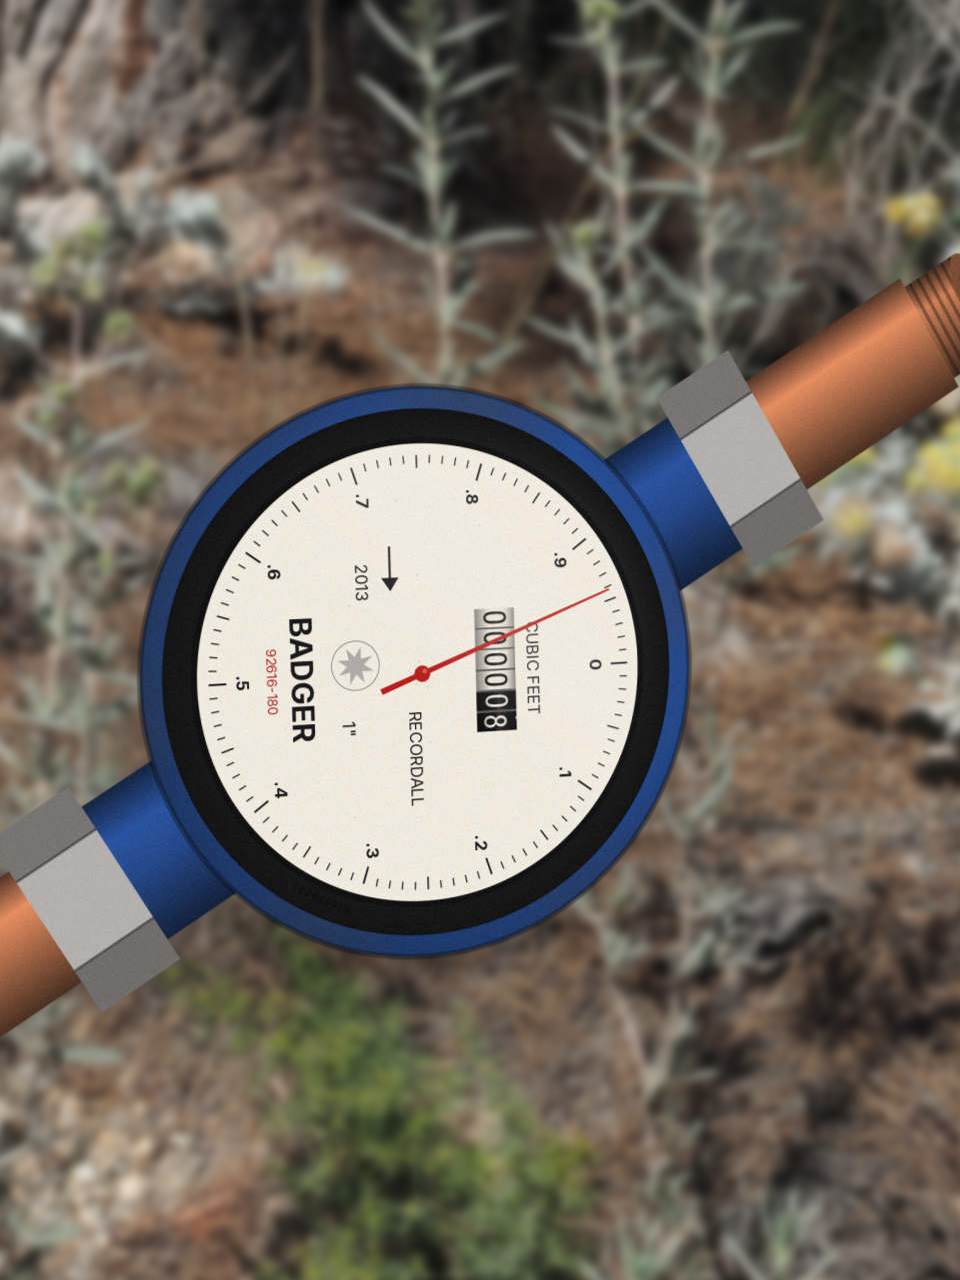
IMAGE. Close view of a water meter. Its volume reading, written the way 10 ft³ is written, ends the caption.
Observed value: 7.94 ft³
